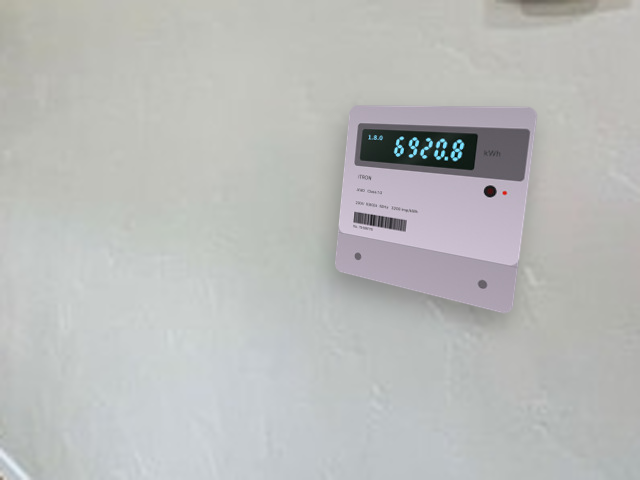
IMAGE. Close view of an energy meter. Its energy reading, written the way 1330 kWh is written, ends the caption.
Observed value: 6920.8 kWh
